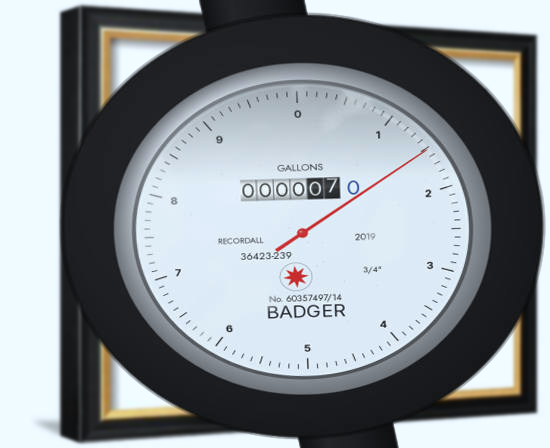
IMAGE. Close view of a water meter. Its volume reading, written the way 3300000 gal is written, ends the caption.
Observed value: 71.5 gal
